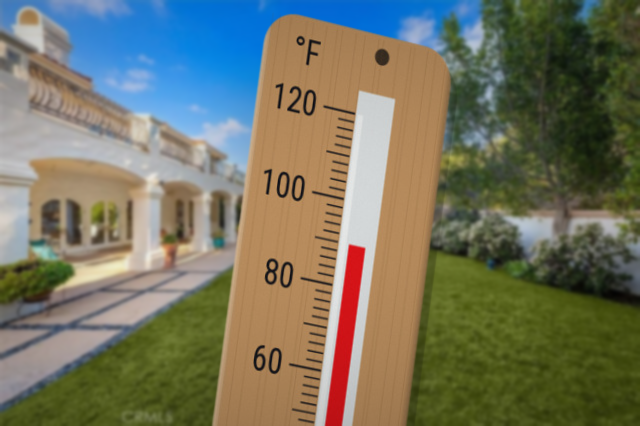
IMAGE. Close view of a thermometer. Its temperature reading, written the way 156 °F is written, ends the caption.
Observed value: 90 °F
